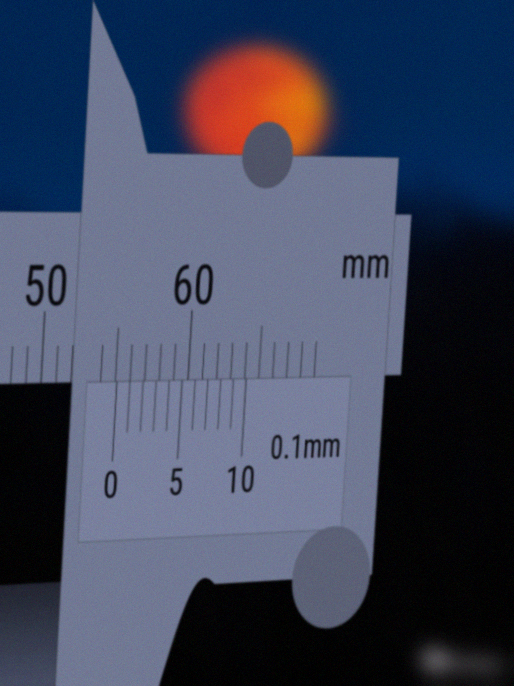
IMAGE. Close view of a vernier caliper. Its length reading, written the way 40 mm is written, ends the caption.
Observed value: 55.1 mm
